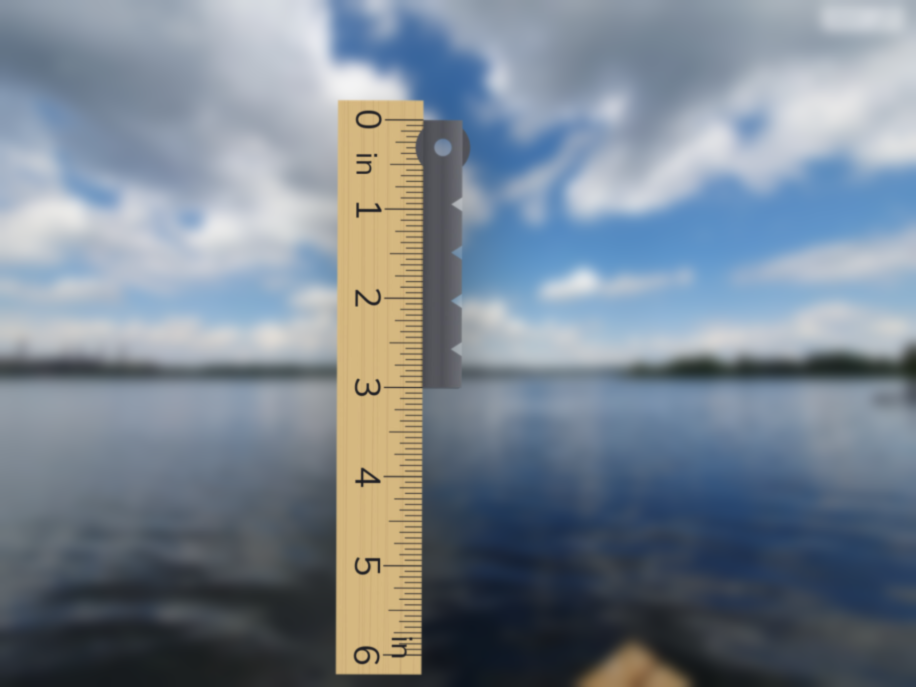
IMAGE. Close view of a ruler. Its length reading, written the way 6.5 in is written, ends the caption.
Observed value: 3 in
